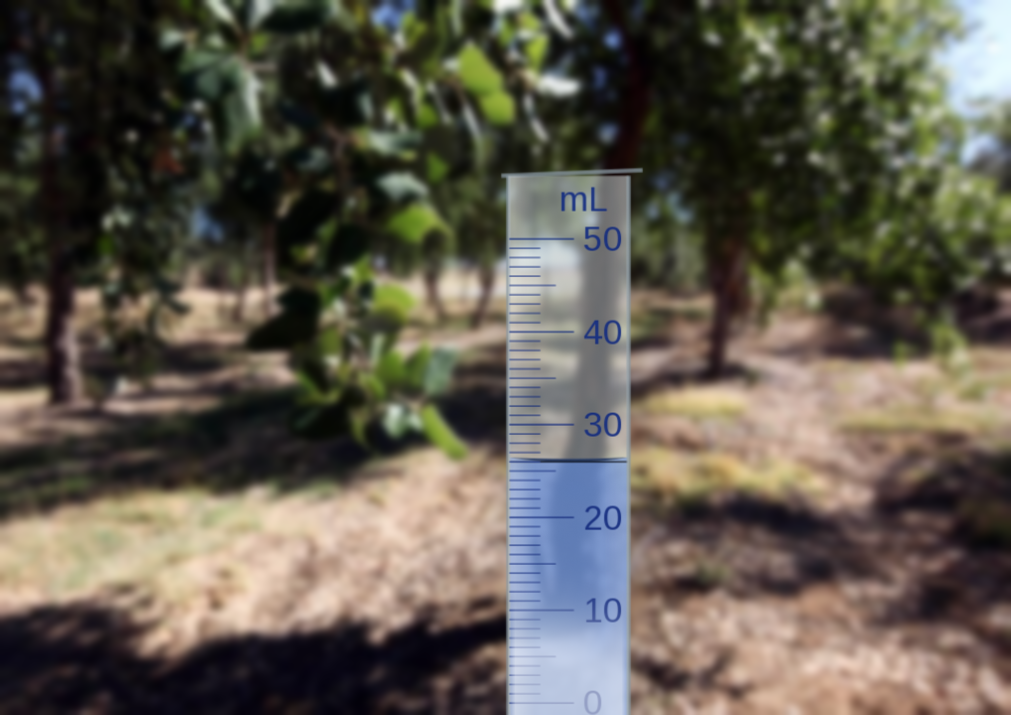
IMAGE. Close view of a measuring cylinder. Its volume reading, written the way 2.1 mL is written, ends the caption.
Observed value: 26 mL
